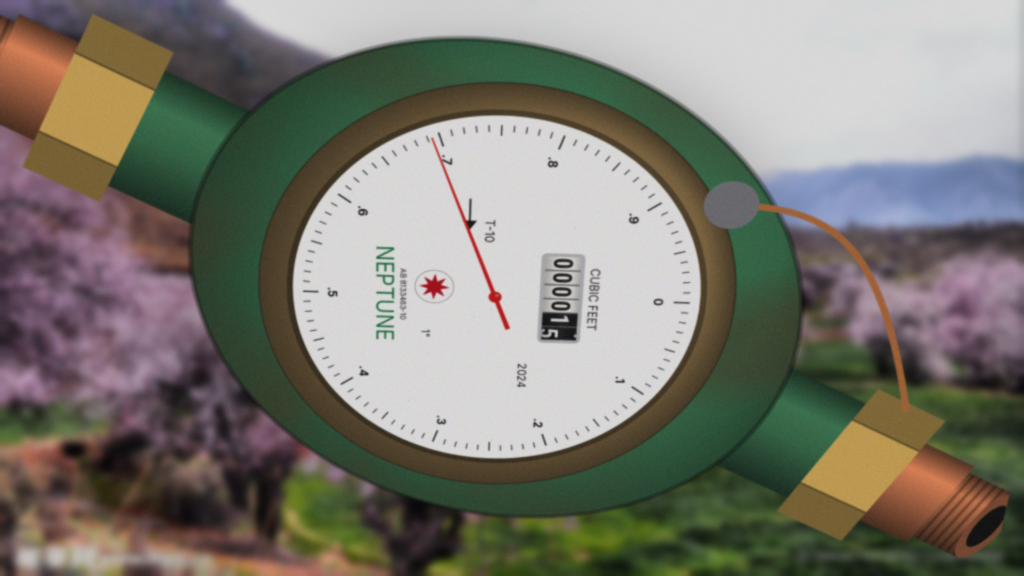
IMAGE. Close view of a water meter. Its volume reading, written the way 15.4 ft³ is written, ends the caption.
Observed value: 14.69 ft³
